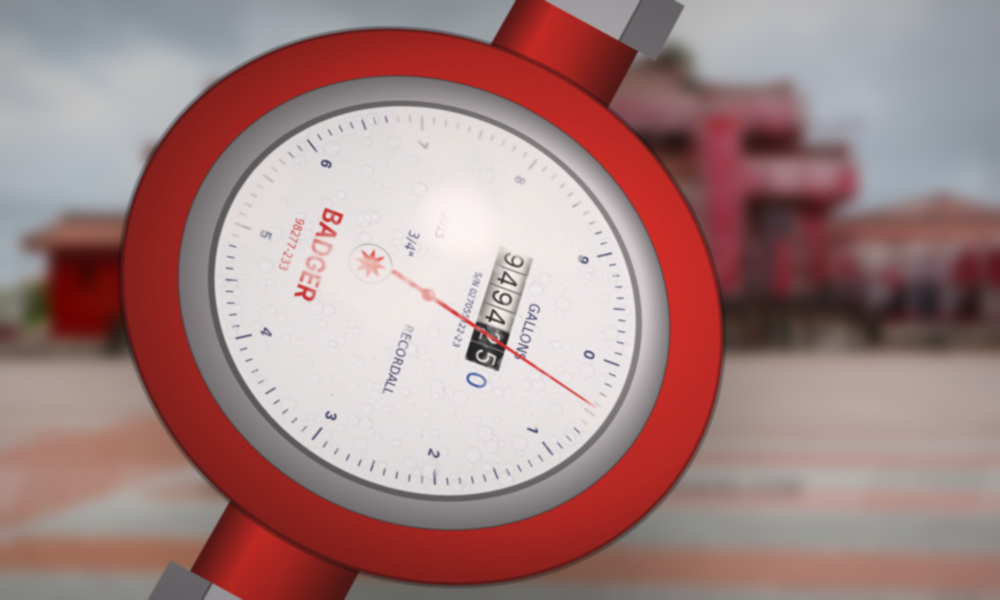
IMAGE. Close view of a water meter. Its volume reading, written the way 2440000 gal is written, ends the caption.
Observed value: 9494250.4 gal
